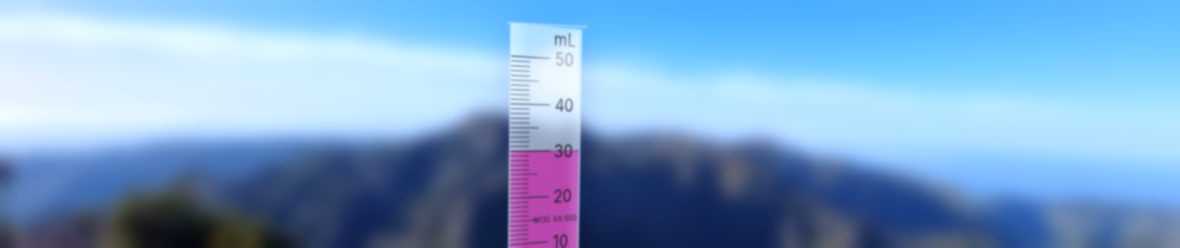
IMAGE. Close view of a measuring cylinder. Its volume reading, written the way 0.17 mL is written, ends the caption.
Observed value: 30 mL
